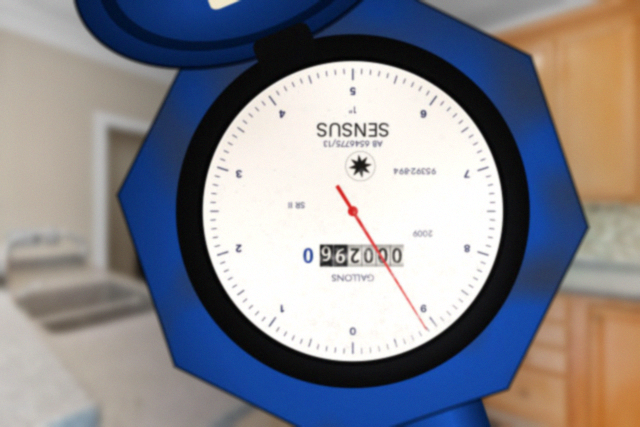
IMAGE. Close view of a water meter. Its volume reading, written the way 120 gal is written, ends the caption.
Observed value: 2959.1 gal
